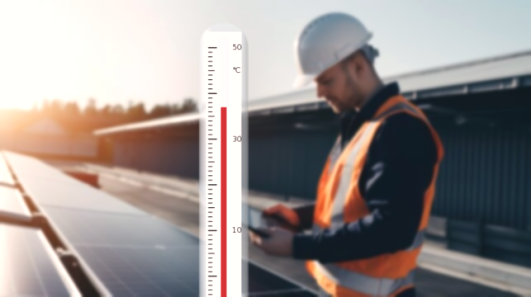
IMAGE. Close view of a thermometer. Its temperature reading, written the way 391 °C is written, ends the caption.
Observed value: 37 °C
